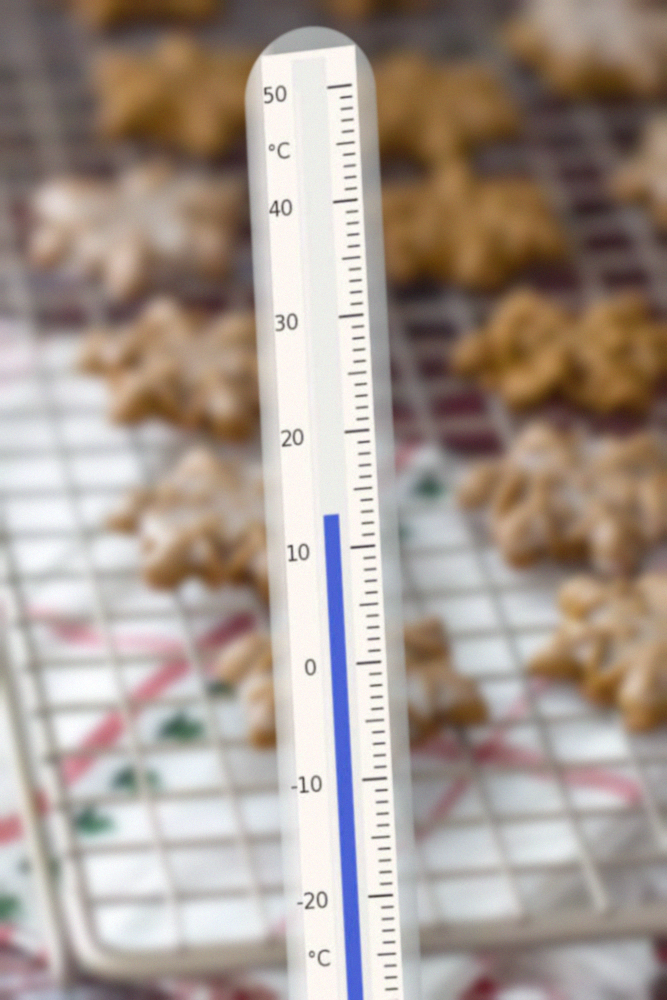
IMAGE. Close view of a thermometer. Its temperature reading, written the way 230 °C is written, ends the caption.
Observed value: 13 °C
